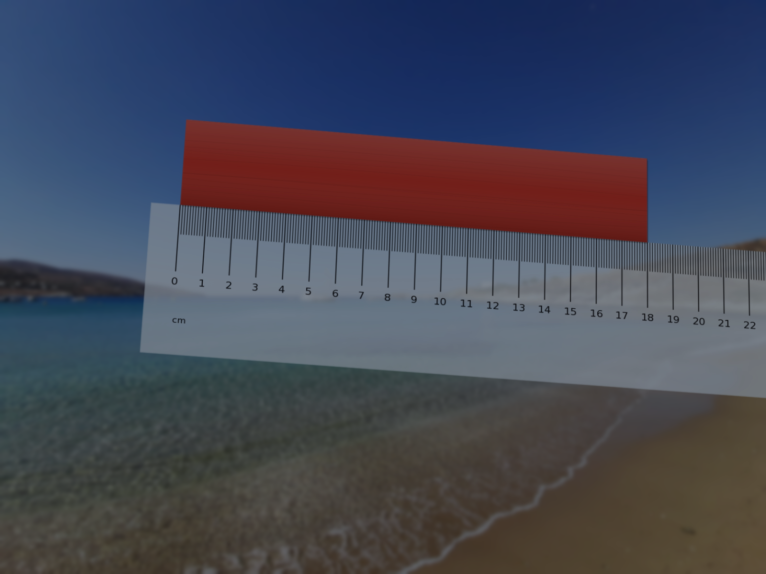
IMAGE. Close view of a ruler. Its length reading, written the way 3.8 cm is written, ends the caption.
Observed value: 18 cm
